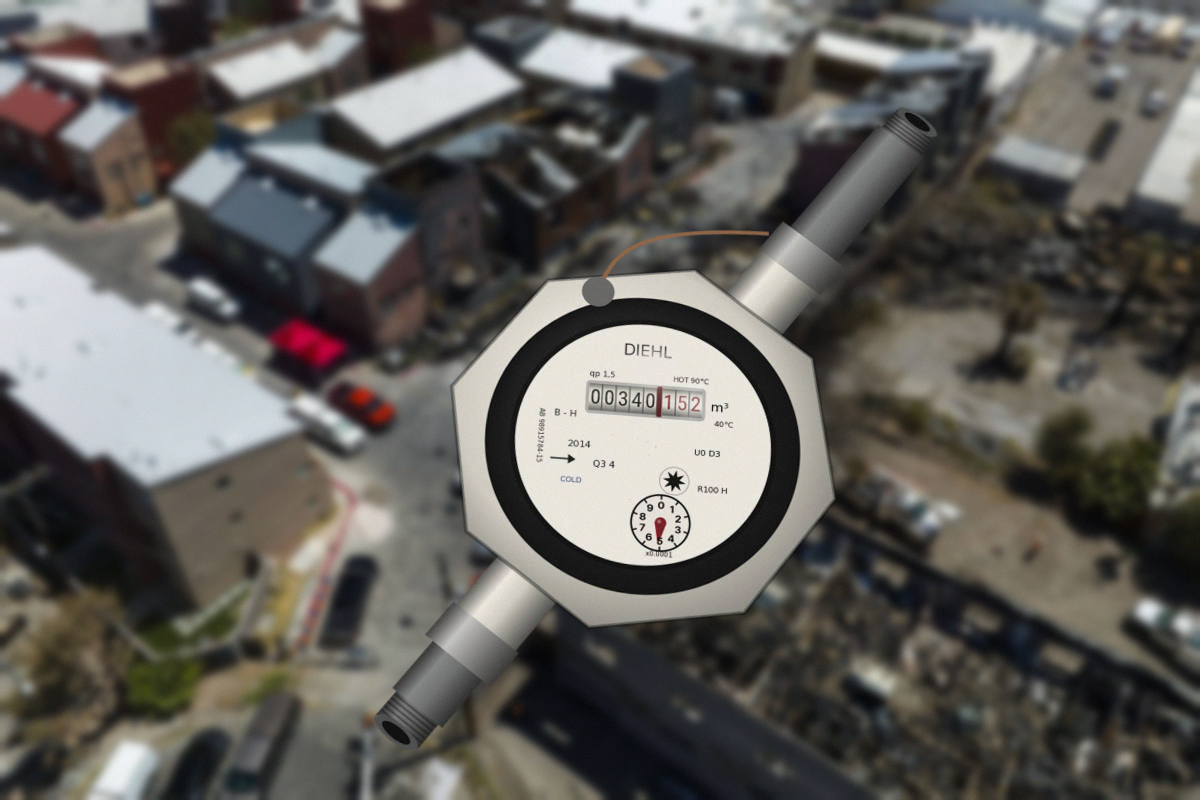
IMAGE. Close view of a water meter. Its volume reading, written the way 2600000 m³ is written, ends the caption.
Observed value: 340.1525 m³
